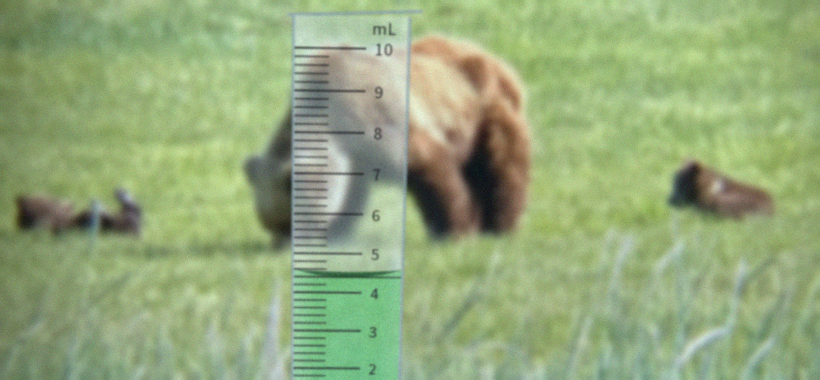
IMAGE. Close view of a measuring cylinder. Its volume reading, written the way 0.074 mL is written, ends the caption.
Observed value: 4.4 mL
